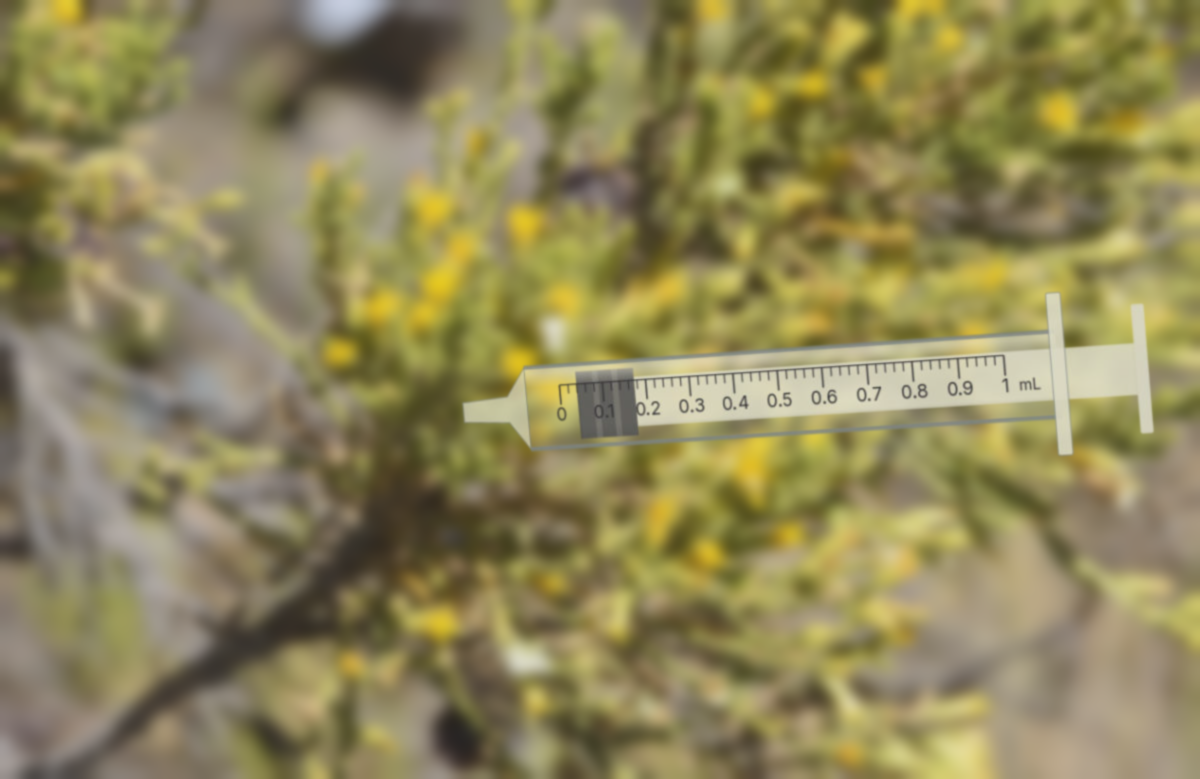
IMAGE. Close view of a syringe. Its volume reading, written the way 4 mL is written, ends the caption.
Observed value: 0.04 mL
